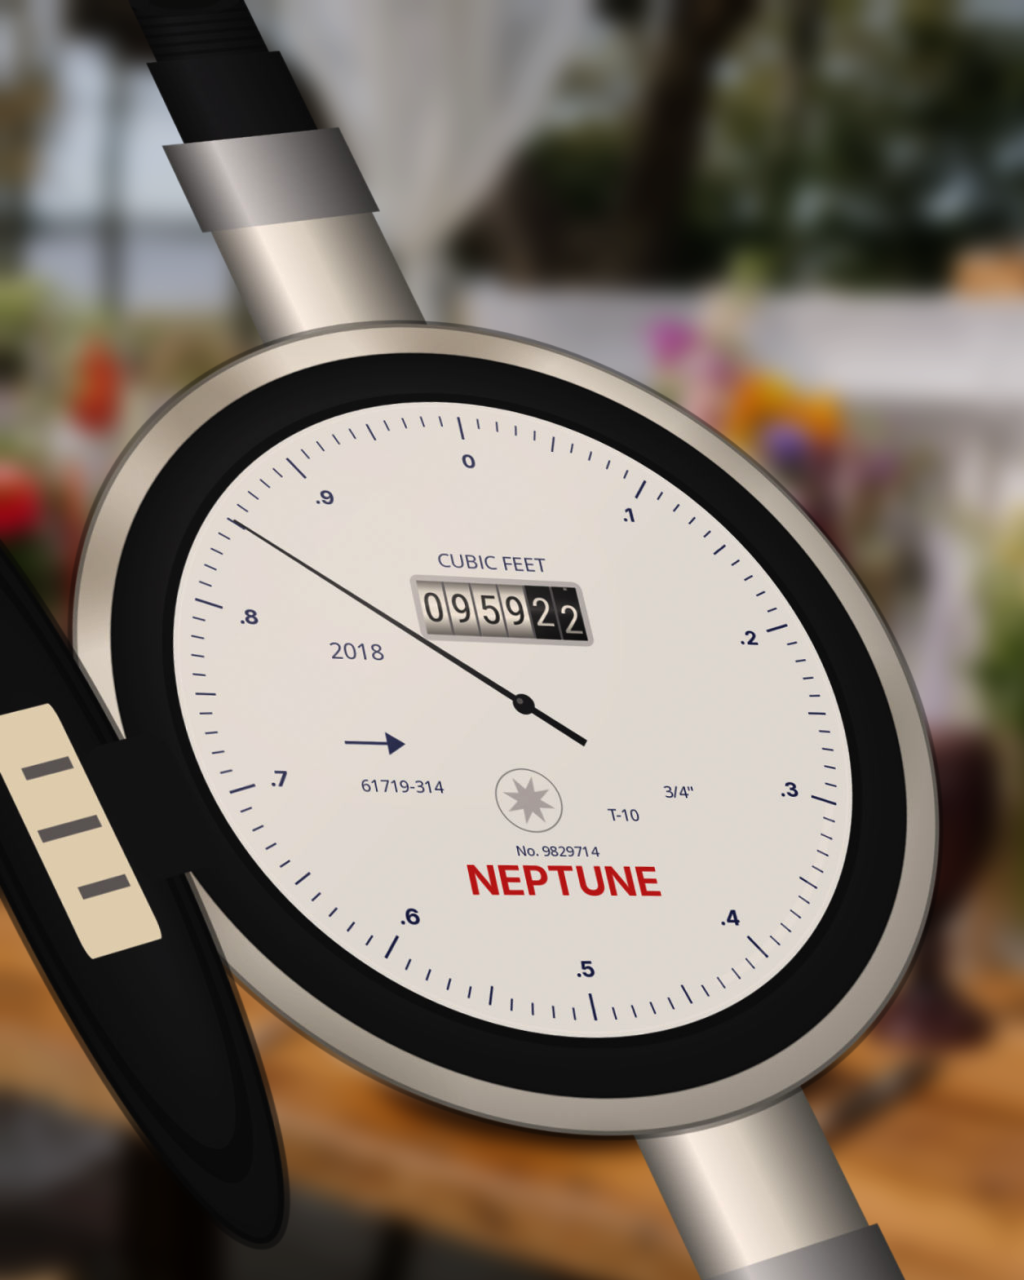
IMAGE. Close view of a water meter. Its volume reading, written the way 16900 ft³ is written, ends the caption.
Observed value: 95921.85 ft³
